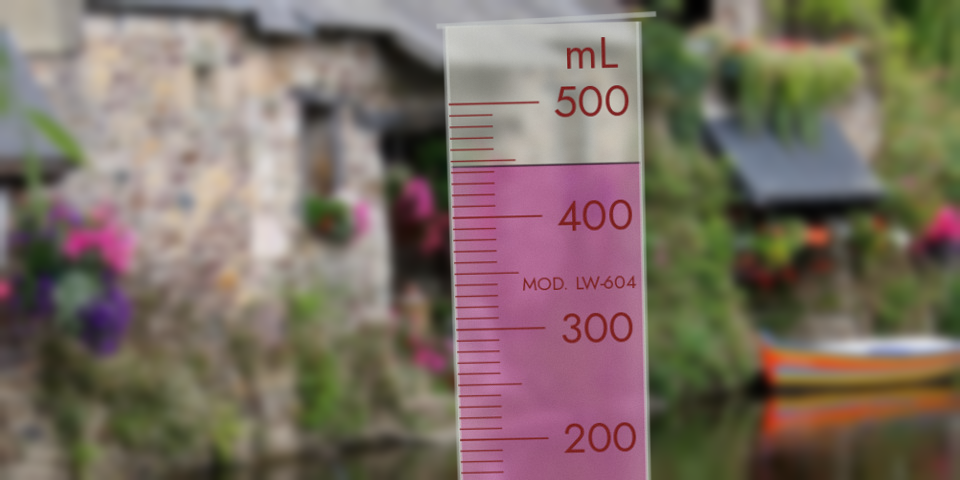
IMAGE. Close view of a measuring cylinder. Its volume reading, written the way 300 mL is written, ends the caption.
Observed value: 445 mL
